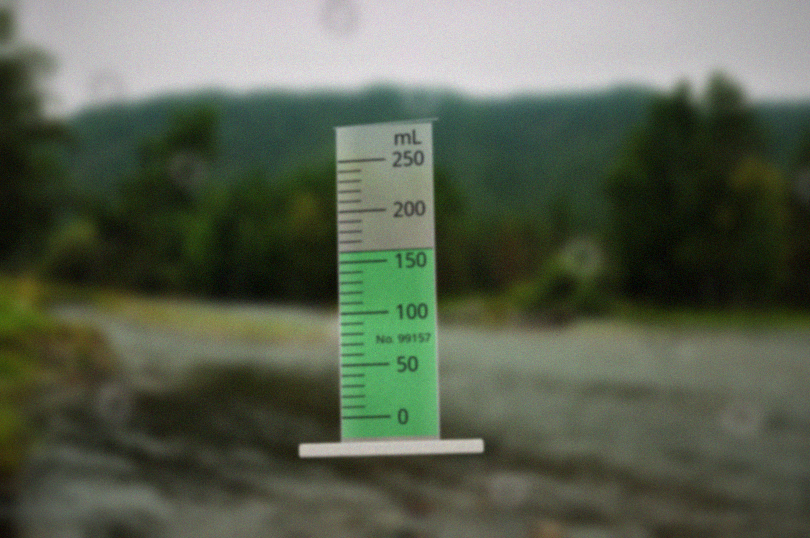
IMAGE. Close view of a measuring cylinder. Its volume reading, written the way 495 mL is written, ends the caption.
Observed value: 160 mL
